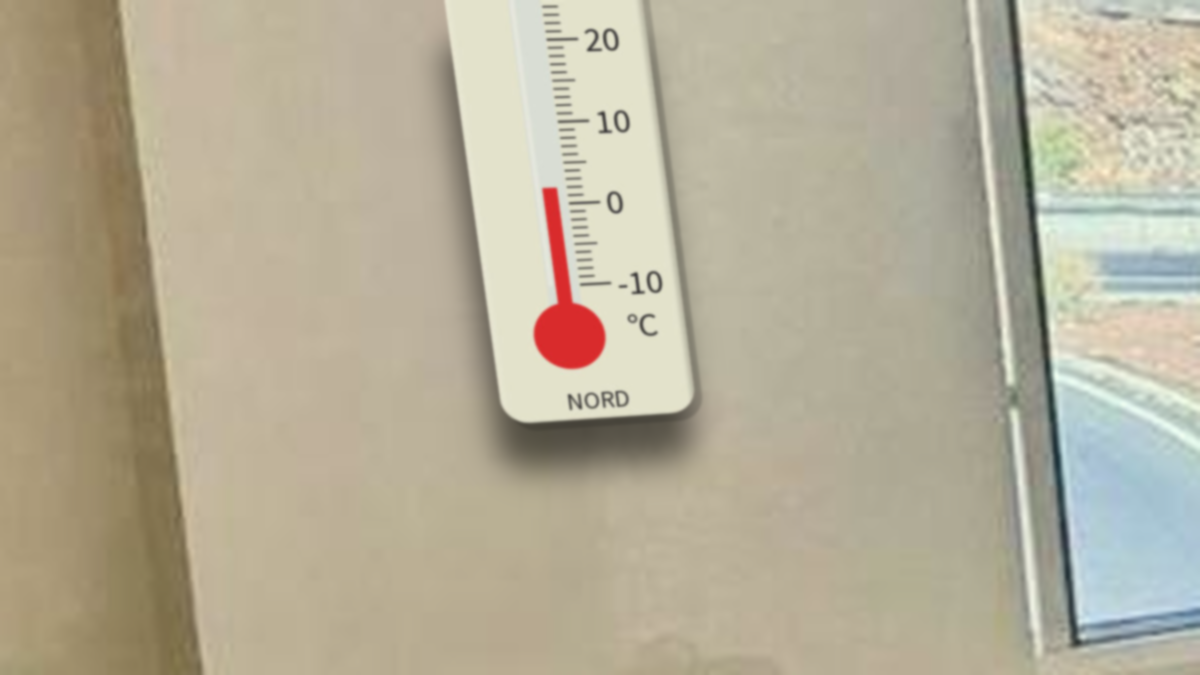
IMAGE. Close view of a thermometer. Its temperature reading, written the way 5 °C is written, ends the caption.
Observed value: 2 °C
